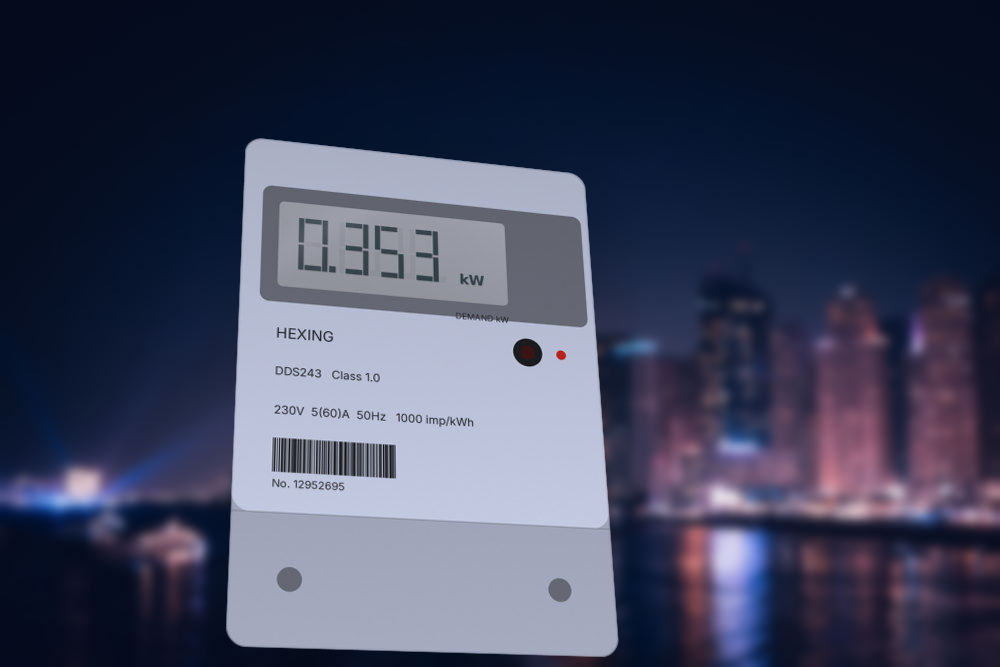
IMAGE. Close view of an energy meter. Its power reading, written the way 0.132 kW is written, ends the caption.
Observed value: 0.353 kW
